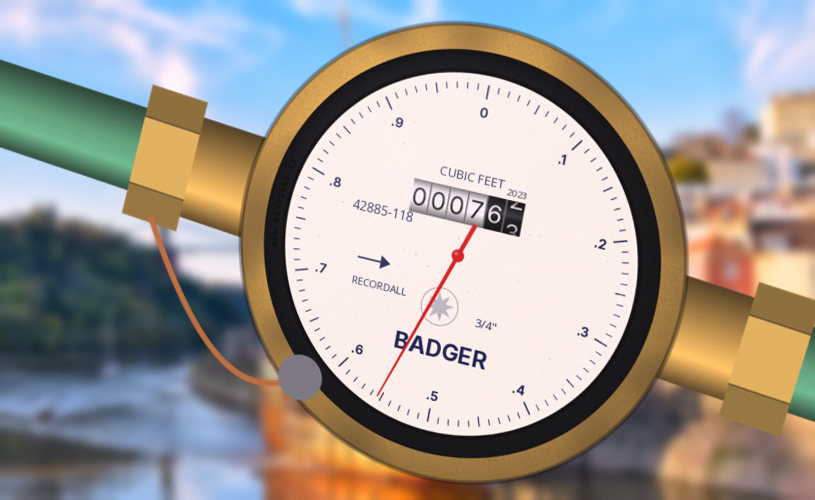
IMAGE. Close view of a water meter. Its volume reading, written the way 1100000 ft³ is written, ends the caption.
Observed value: 762.55 ft³
